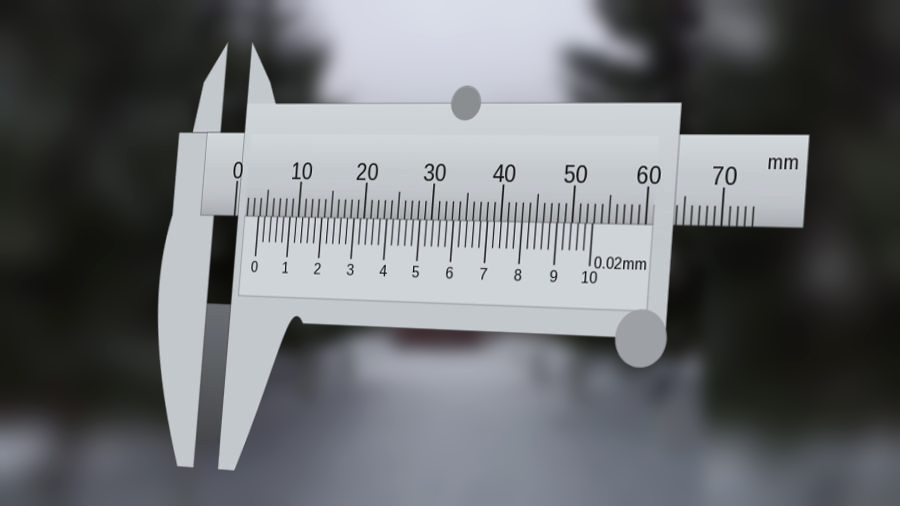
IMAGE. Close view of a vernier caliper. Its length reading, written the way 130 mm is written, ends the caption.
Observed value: 3.8 mm
